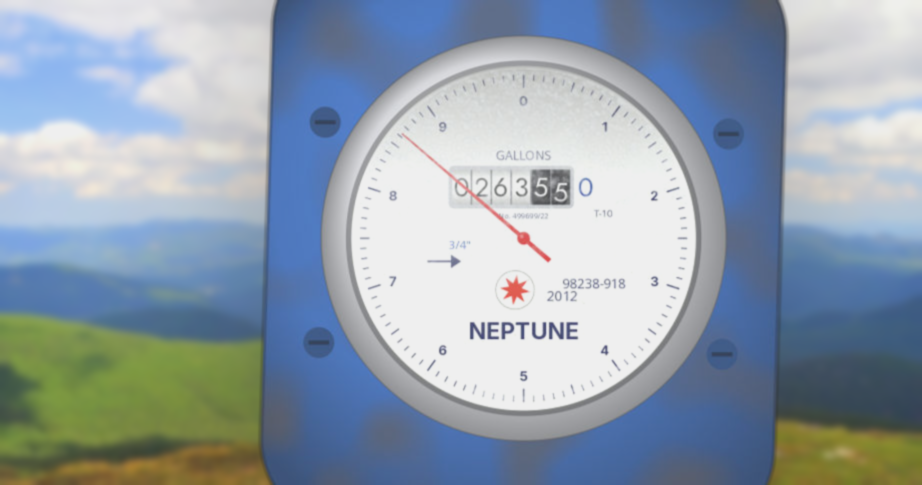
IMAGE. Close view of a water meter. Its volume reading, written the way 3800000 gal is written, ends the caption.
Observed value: 263548.6 gal
